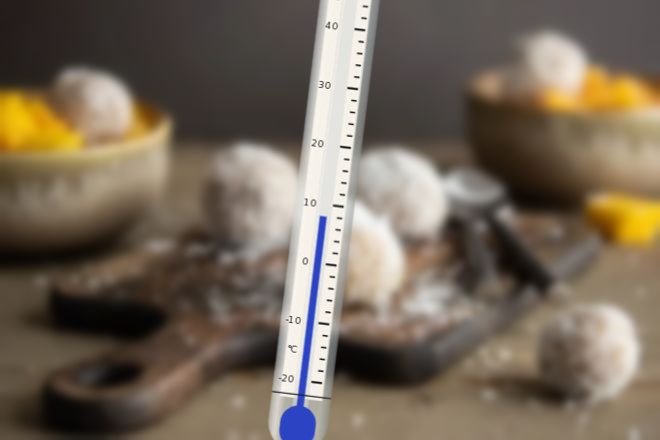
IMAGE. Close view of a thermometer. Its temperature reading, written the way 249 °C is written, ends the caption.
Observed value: 8 °C
